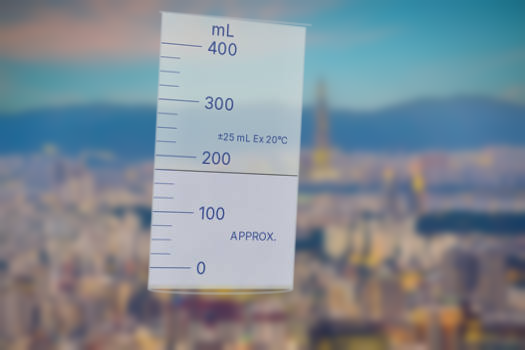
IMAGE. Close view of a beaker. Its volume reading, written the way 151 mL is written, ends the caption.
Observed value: 175 mL
